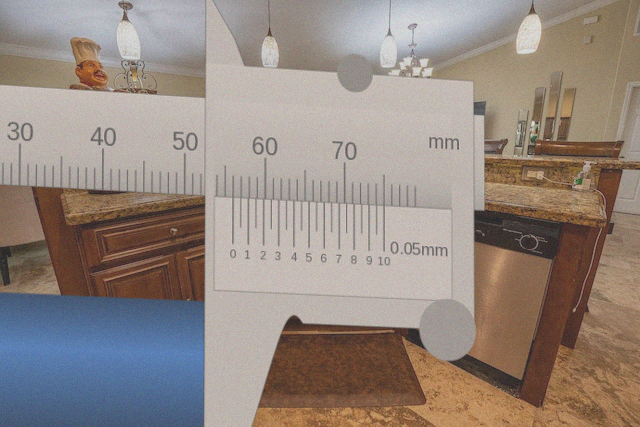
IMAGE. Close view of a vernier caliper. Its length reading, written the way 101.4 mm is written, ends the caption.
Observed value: 56.0 mm
